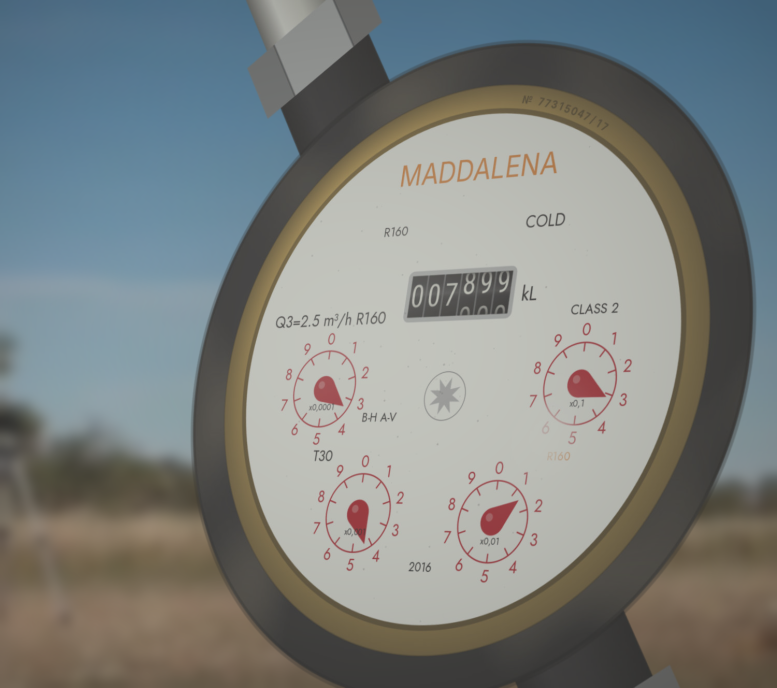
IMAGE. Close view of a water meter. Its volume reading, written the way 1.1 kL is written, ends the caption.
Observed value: 7899.3143 kL
